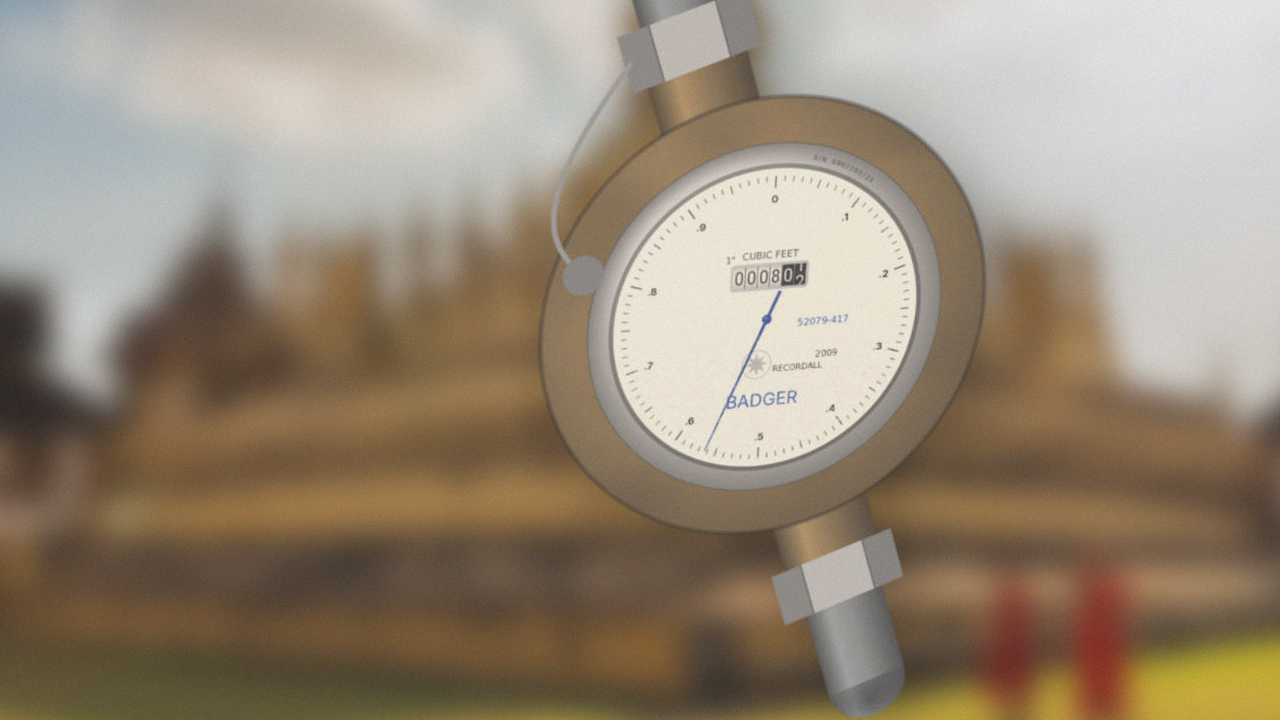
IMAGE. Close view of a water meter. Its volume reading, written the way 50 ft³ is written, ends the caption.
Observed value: 801.56 ft³
